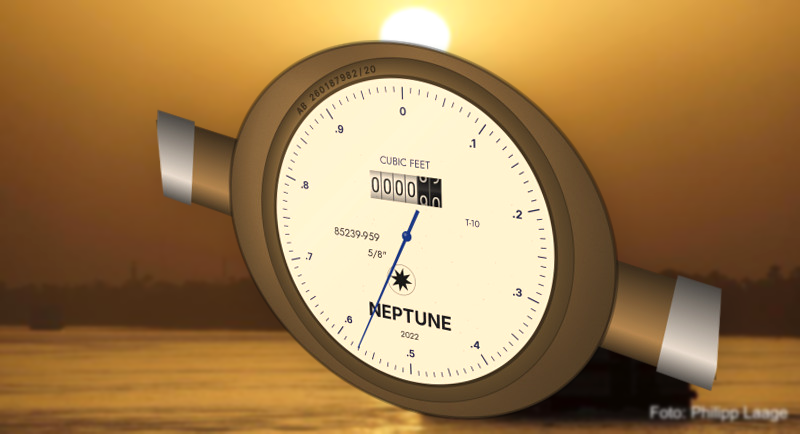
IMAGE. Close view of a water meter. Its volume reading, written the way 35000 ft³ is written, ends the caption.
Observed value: 89.57 ft³
